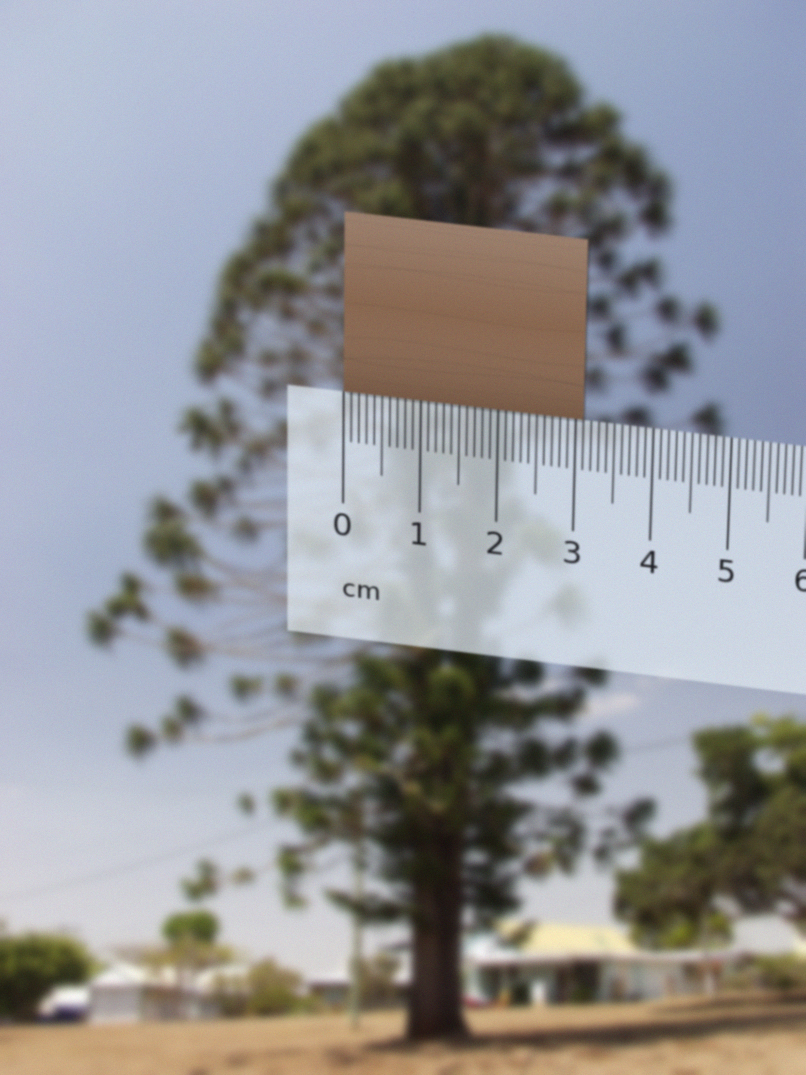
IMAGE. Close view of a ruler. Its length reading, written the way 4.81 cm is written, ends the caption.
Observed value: 3.1 cm
